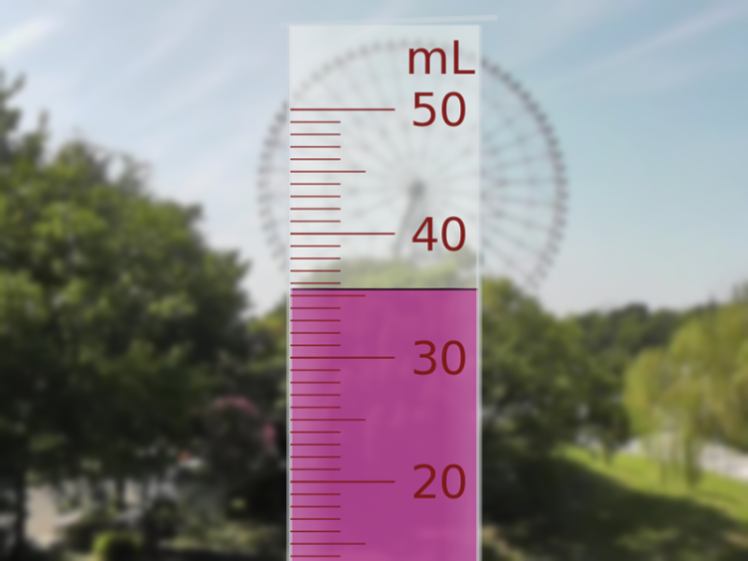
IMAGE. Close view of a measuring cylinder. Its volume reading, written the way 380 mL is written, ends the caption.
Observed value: 35.5 mL
